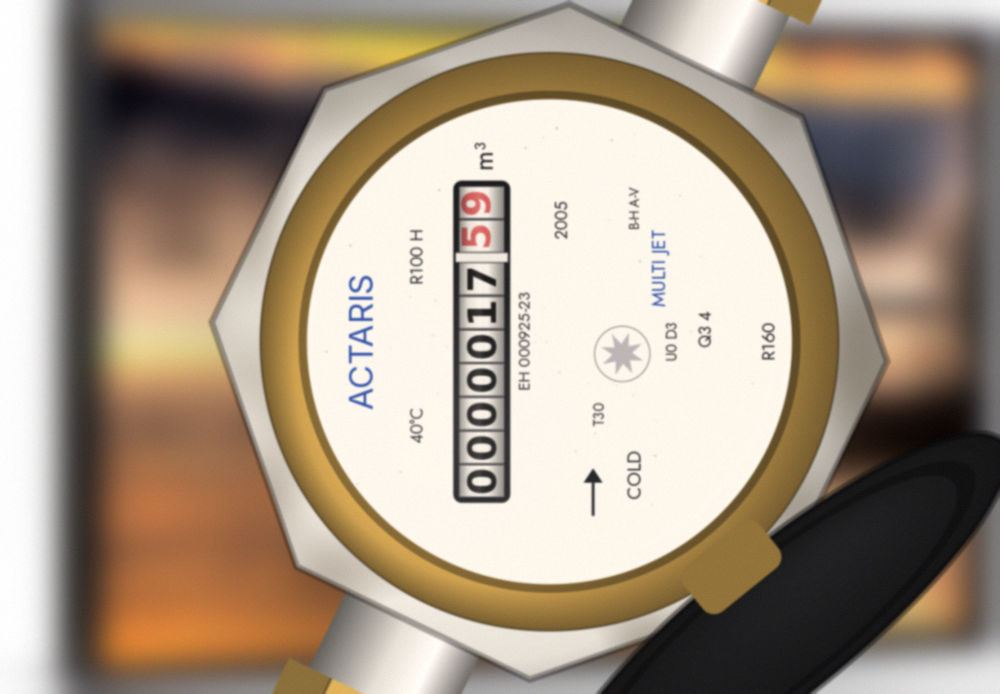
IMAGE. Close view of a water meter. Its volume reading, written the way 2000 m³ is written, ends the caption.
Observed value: 17.59 m³
